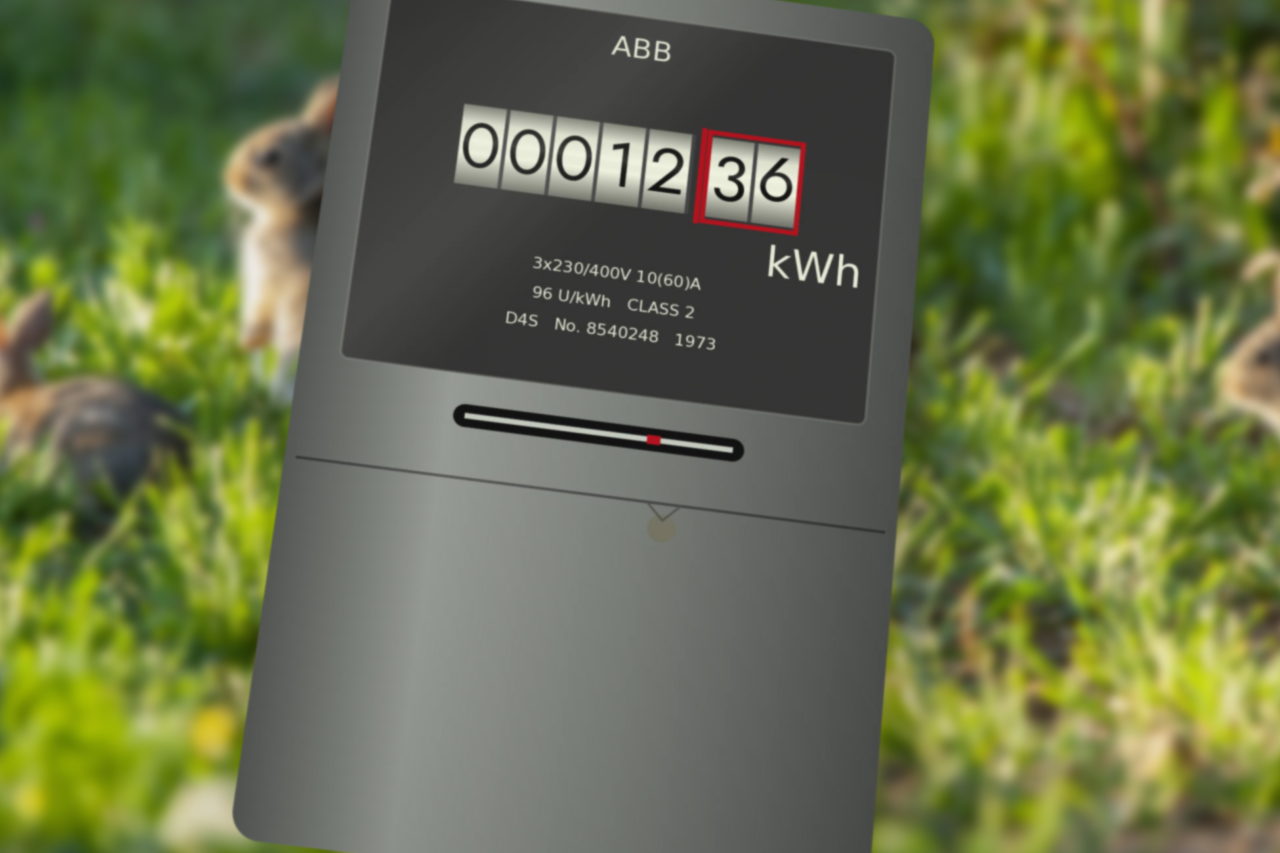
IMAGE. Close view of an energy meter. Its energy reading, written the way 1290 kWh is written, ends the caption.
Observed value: 12.36 kWh
